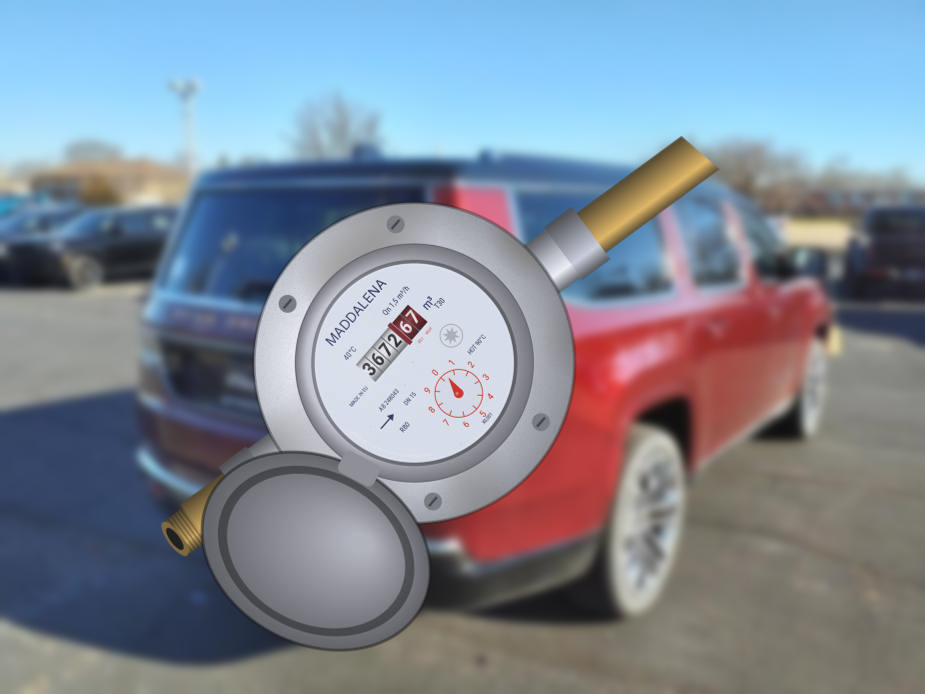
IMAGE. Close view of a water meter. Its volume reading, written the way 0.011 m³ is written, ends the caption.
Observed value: 3672.670 m³
